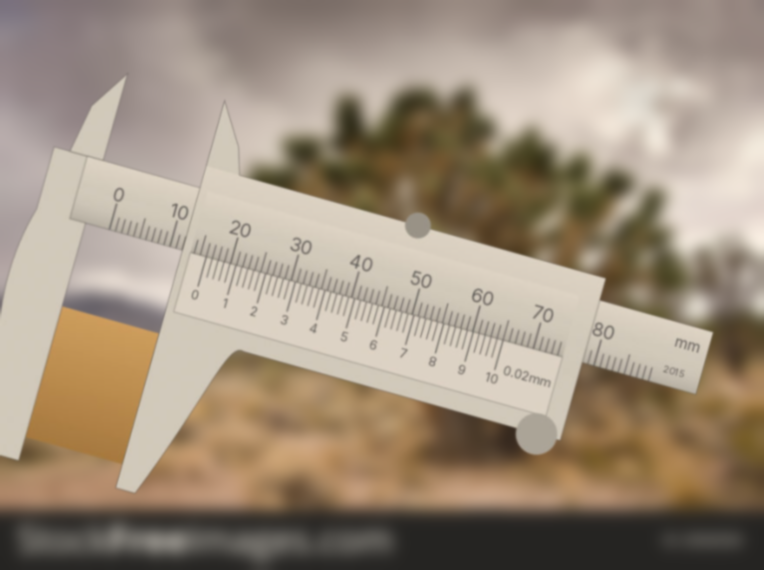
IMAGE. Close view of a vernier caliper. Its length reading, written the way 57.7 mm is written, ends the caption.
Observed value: 16.0 mm
